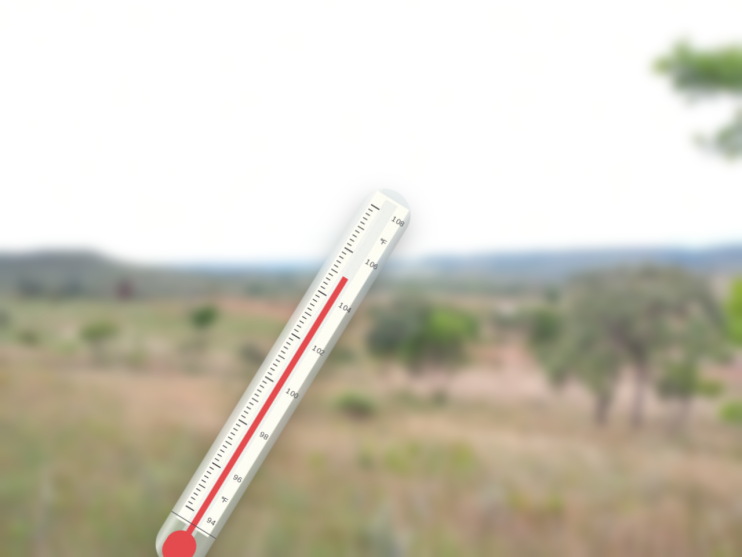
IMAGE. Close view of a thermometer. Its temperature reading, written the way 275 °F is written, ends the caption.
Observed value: 105 °F
